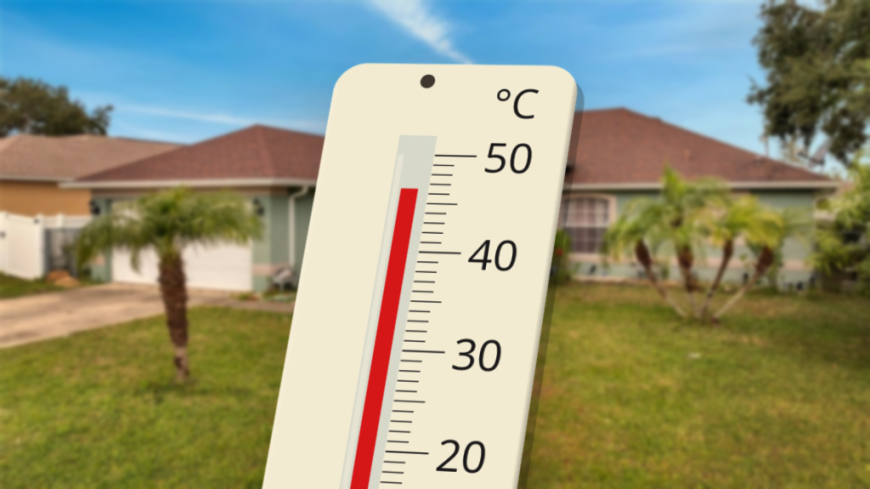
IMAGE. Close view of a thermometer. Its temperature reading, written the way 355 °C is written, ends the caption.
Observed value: 46.5 °C
